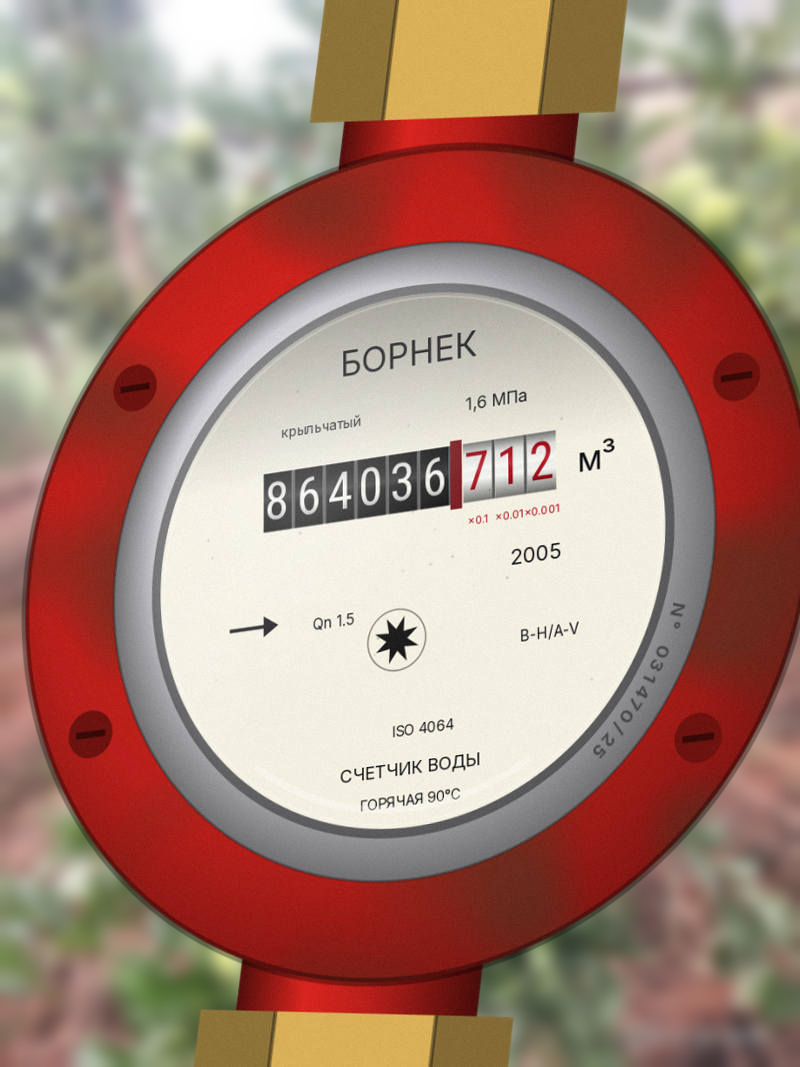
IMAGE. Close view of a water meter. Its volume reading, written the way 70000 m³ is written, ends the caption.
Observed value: 864036.712 m³
